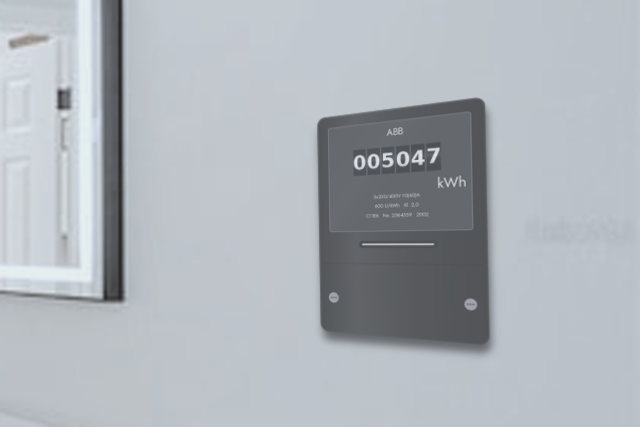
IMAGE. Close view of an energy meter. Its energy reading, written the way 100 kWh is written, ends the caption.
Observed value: 5047 kWh
